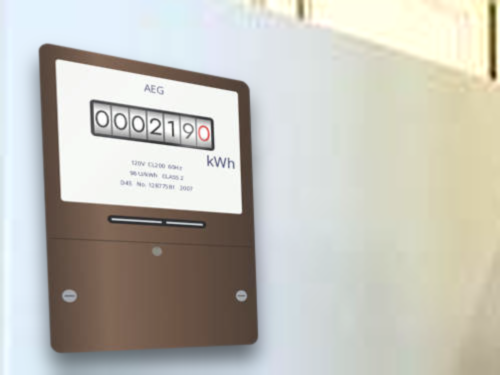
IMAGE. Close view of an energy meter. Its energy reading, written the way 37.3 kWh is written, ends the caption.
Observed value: 219.0 kWh
